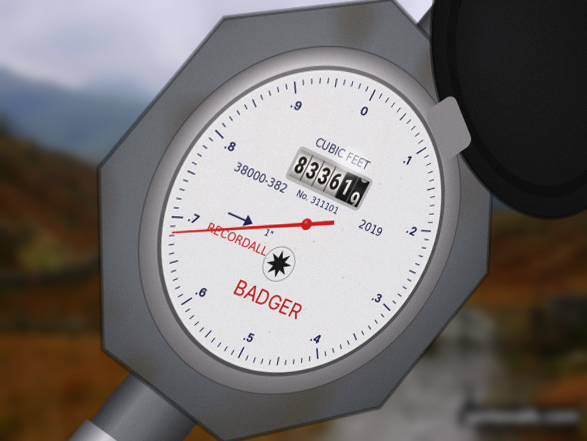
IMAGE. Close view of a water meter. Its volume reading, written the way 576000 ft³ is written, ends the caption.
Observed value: 833618.68 ft³
